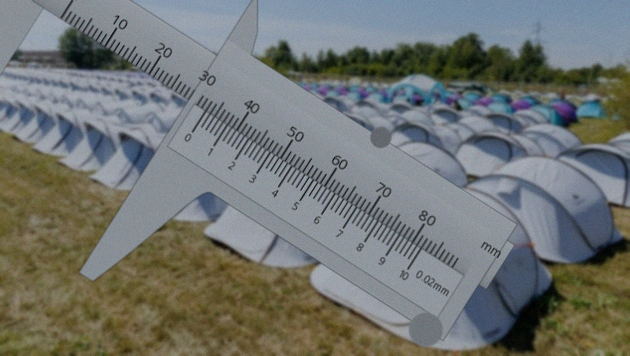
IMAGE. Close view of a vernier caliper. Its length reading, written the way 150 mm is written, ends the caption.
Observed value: 33.0 mm
